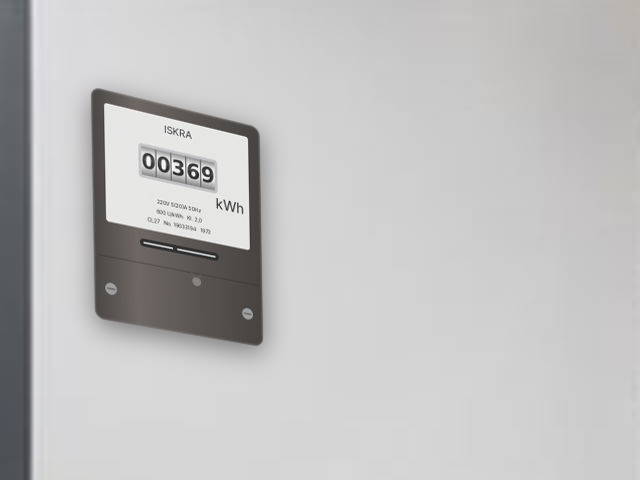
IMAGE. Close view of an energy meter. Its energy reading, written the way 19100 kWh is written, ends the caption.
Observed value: 369 kWh
